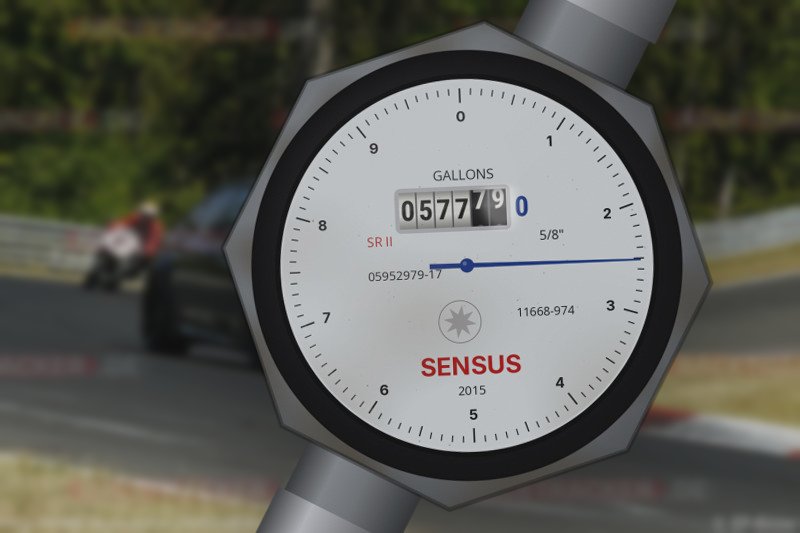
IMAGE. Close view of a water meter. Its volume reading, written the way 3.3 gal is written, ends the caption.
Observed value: 577792.5 gal
